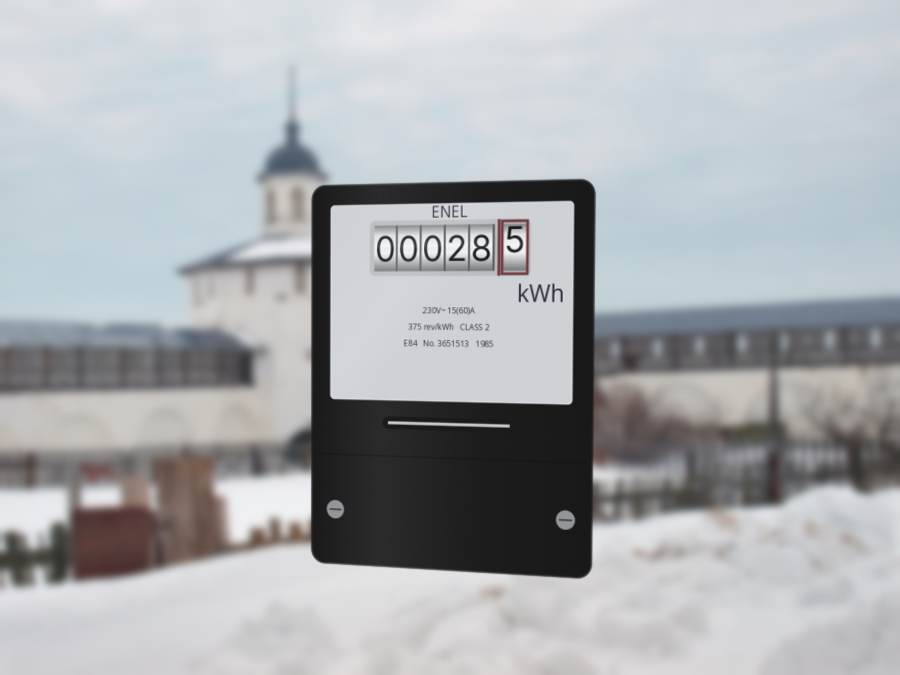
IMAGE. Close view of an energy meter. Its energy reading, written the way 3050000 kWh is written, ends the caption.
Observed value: 28.5 kWh
